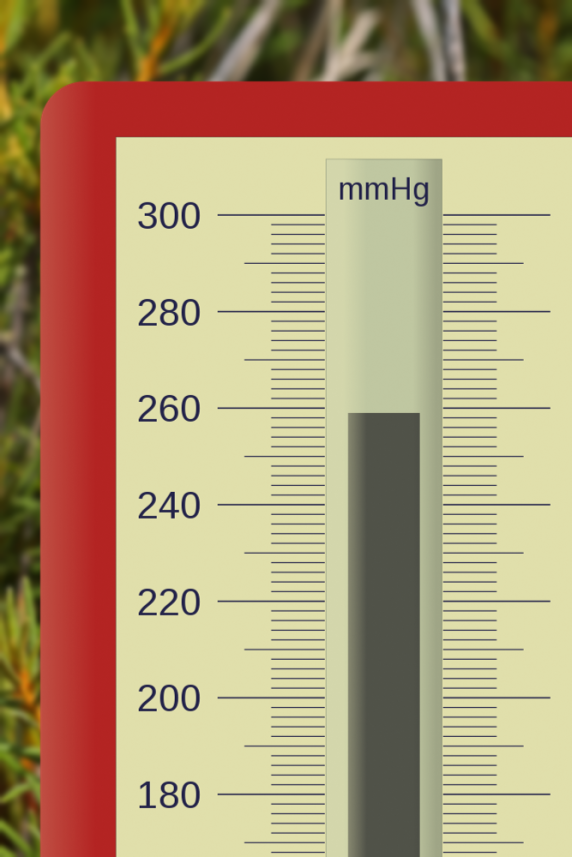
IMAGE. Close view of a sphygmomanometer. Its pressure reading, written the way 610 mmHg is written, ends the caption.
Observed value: 259 mmHg
